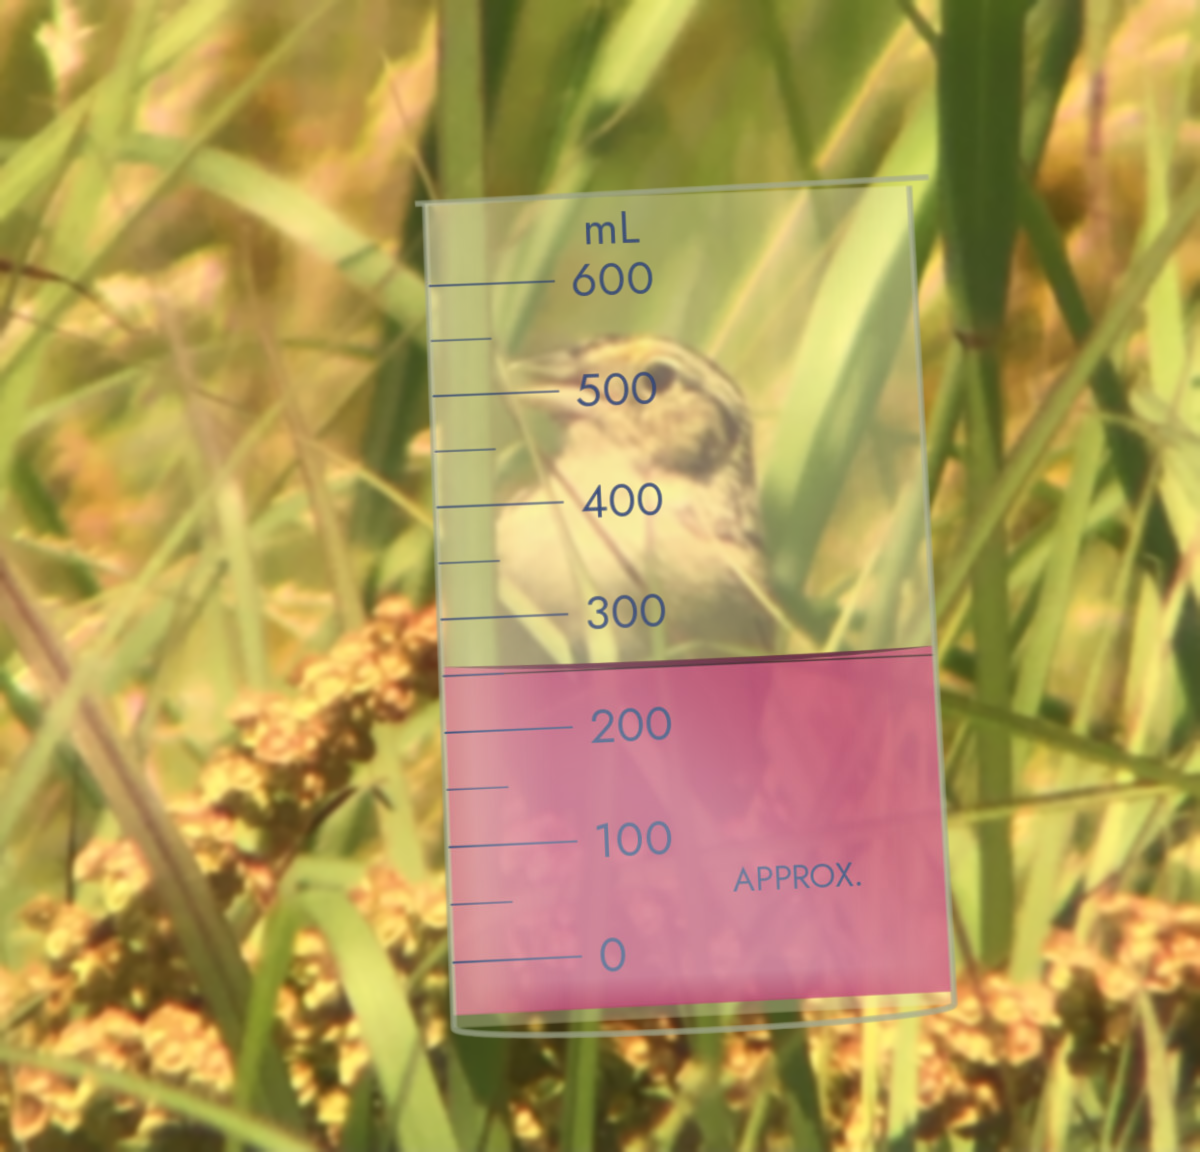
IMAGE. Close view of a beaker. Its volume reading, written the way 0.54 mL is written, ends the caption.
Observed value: 250 mL
